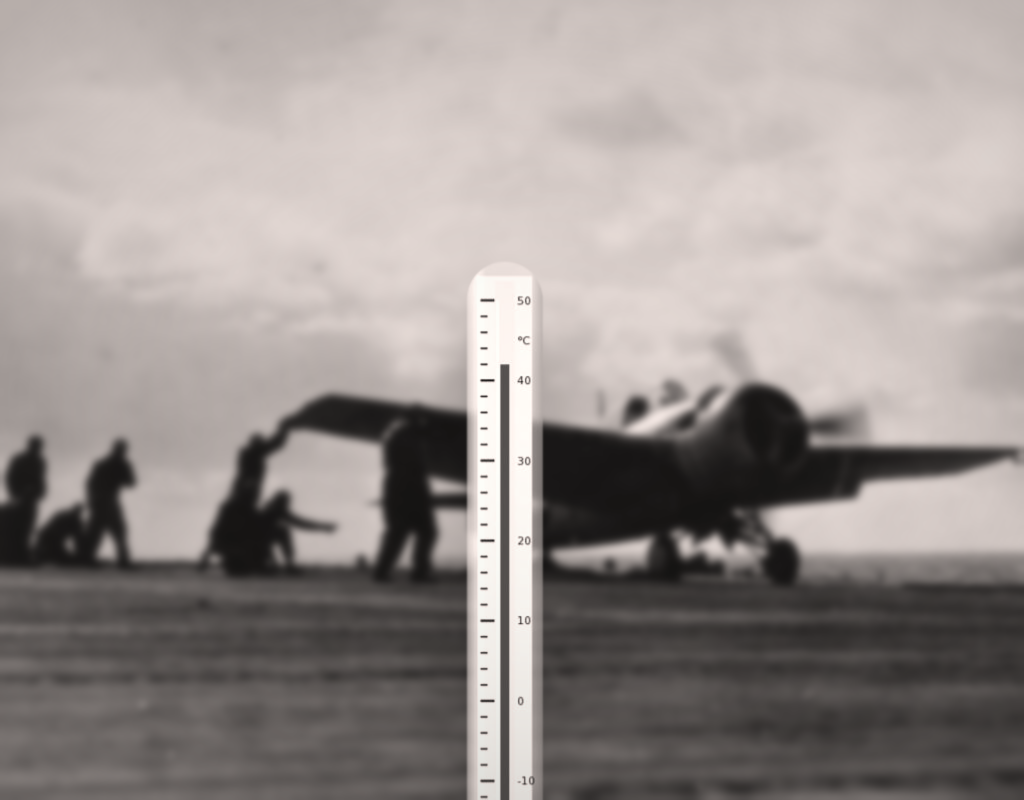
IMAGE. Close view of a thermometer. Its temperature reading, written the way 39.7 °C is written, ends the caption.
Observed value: 42 °C
